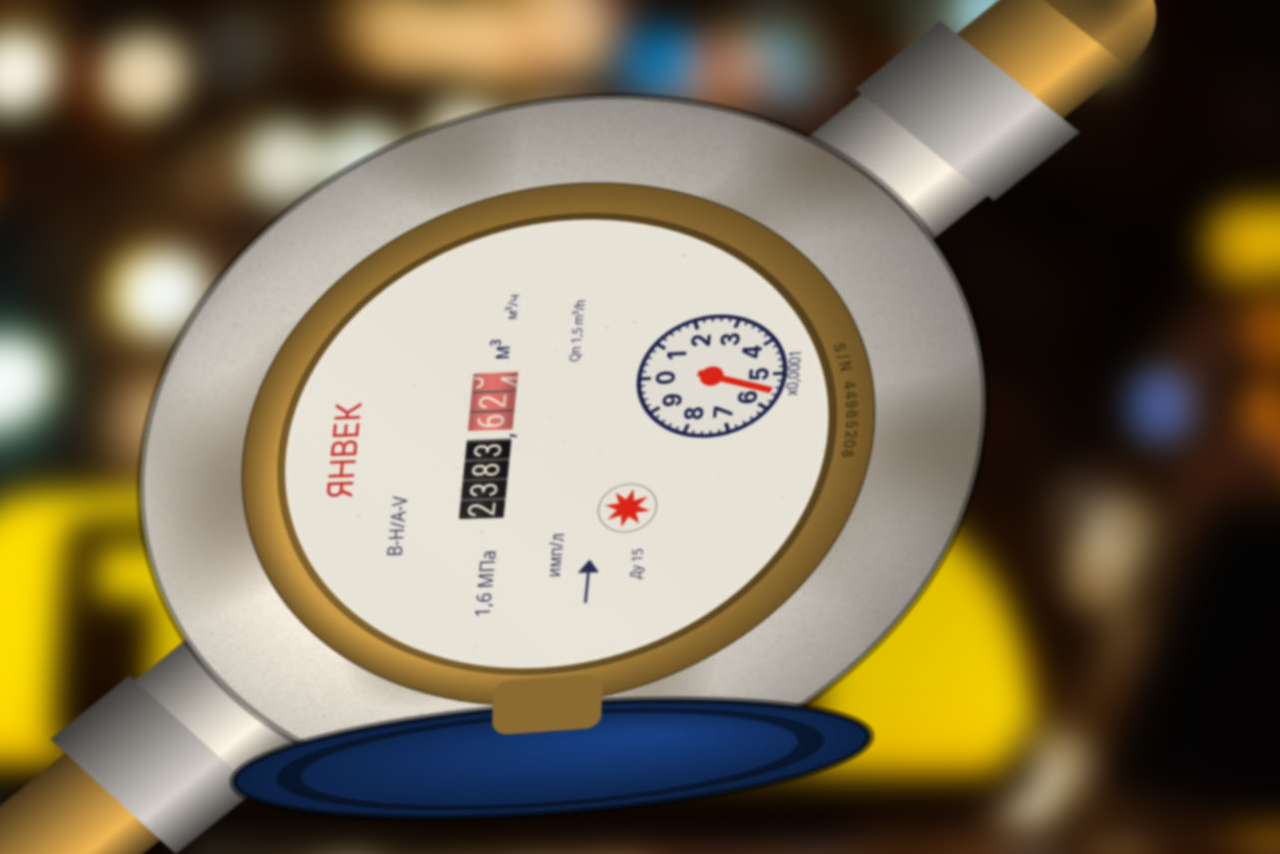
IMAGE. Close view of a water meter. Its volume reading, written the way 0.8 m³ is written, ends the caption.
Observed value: 2383.6235 m³
